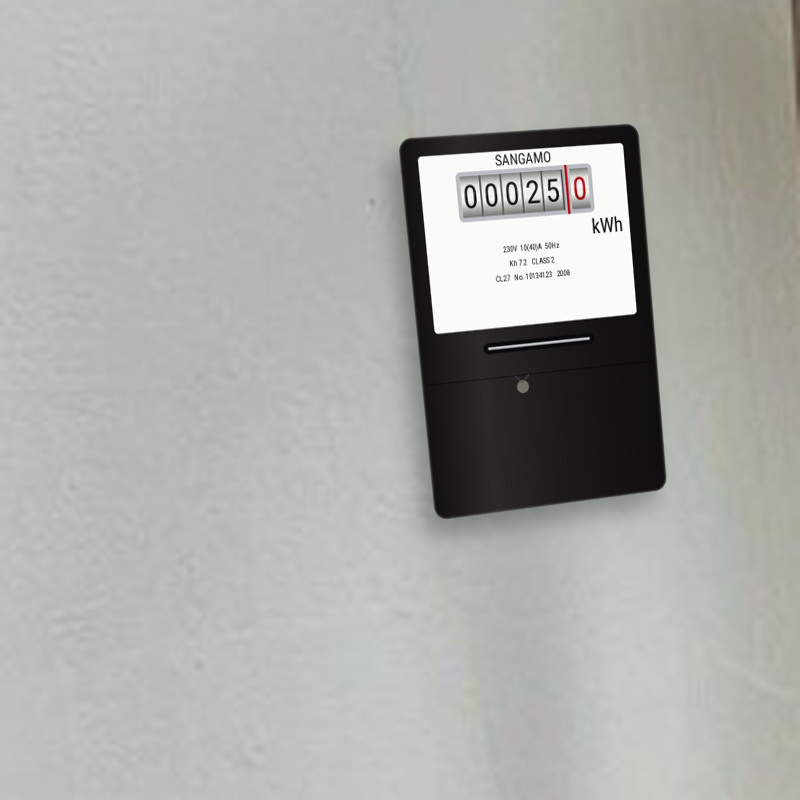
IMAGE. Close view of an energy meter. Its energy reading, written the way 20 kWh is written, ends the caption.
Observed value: 25.0 kWh
